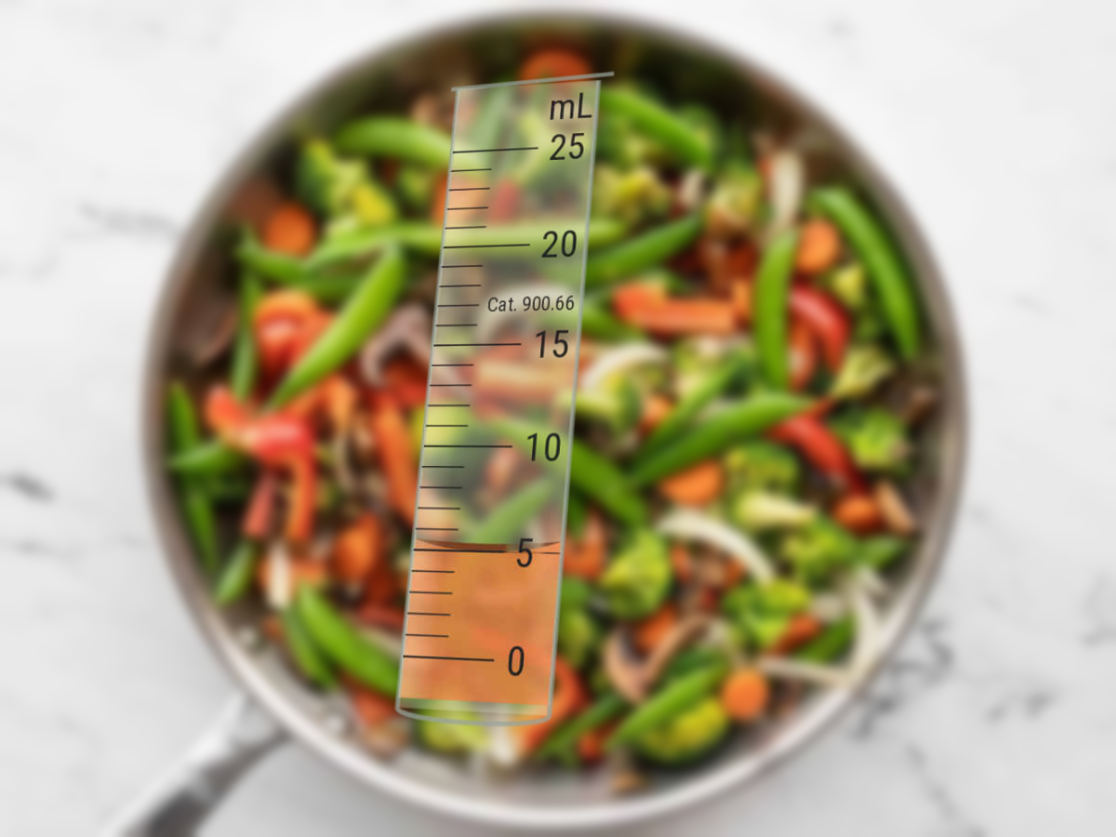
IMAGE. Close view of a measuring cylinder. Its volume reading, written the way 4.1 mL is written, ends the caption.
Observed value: 5 mL
